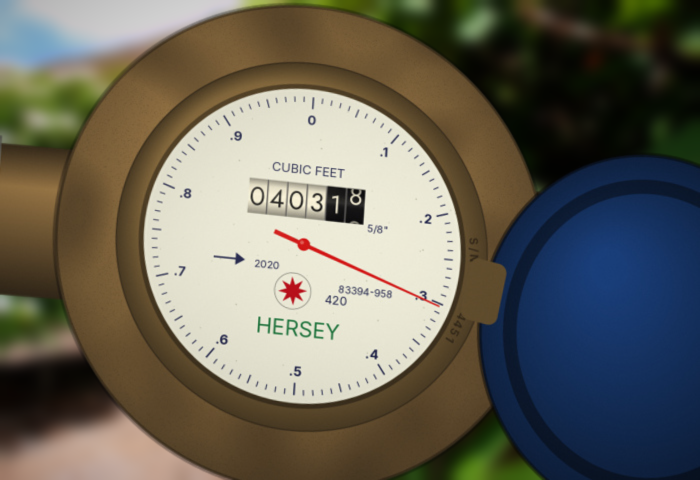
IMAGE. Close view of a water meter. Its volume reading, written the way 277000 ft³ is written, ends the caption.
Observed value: 40318.30 ft³
